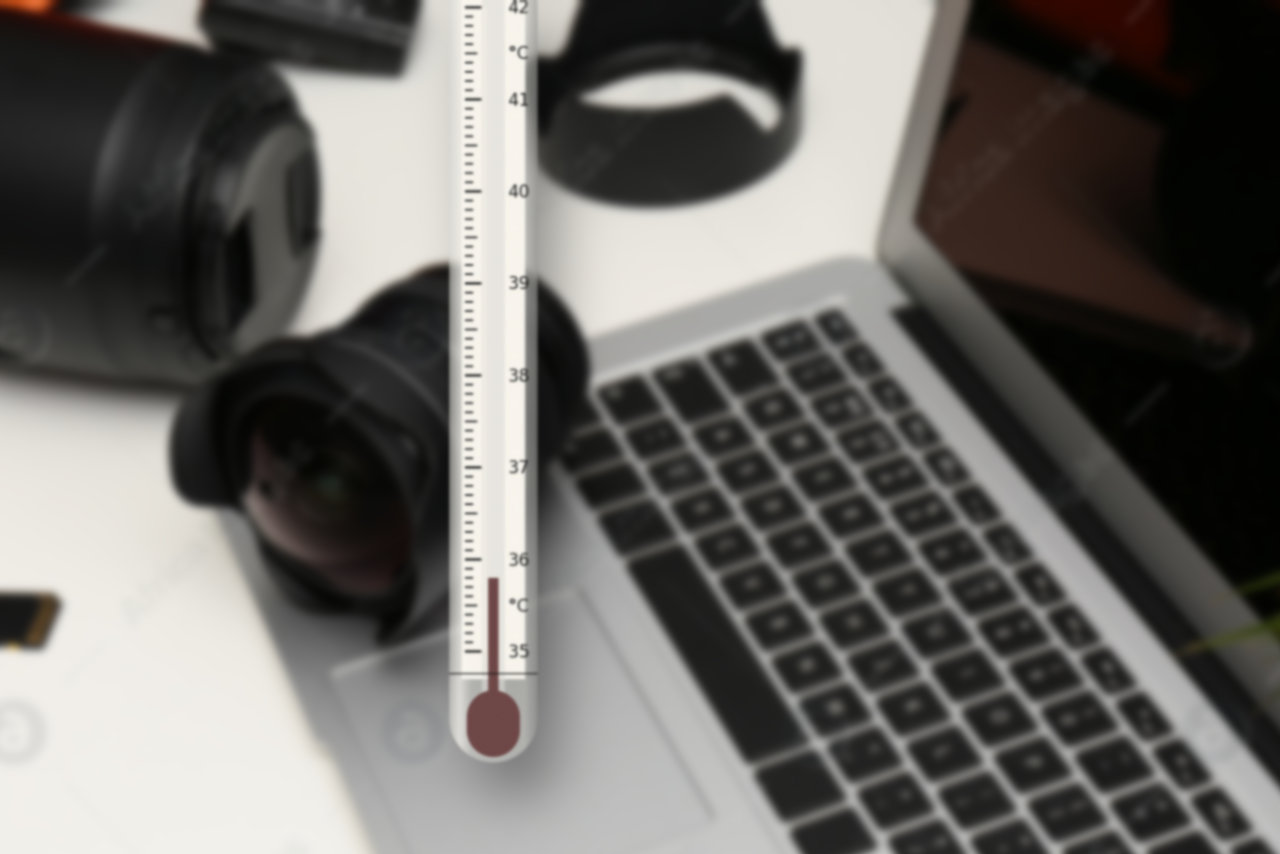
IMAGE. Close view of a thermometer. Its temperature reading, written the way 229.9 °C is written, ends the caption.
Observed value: 35.8 °C
